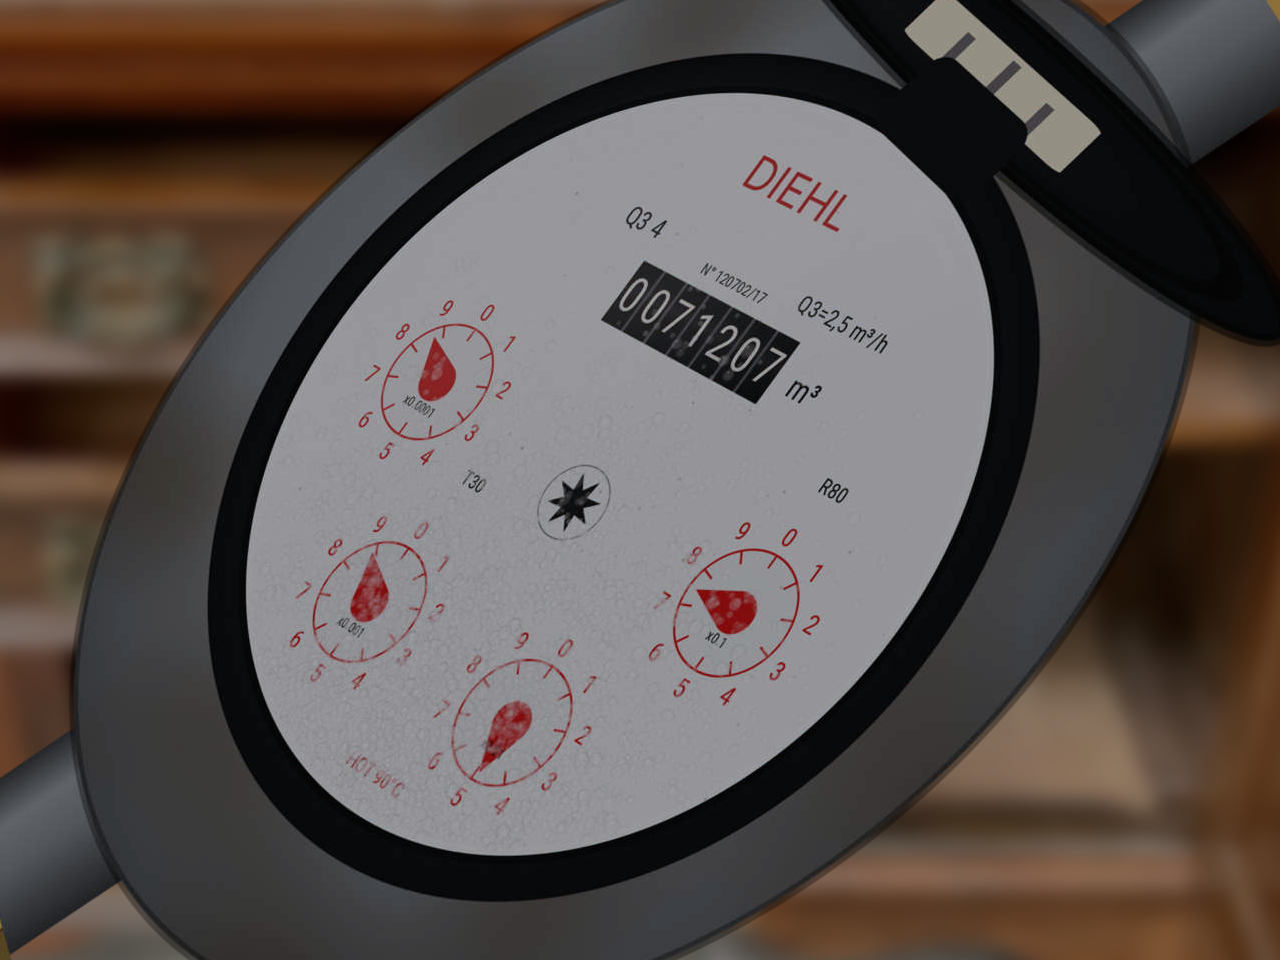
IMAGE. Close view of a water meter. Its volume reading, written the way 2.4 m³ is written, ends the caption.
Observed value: 71207.7488 m³
